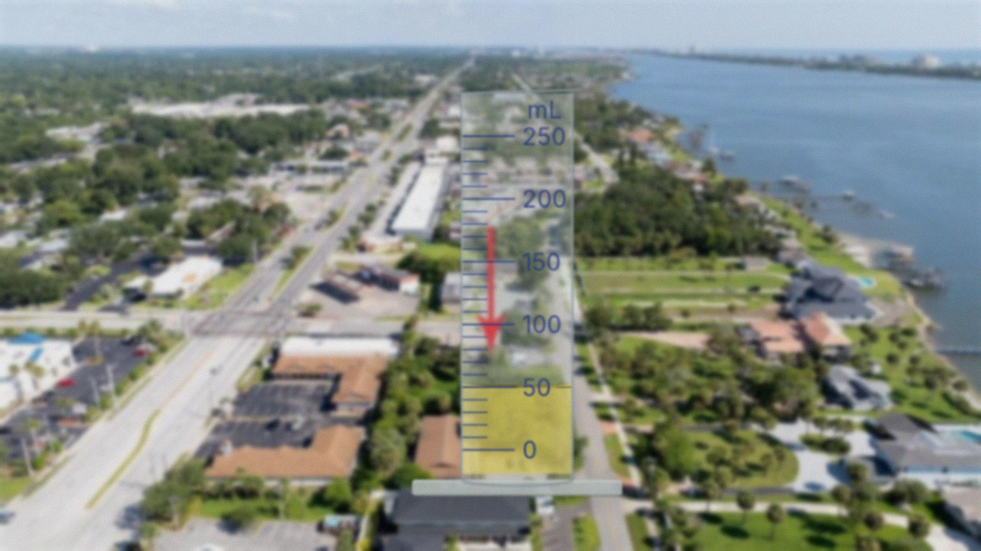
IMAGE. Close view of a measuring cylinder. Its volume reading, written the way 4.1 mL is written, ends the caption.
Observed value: 50 mL
